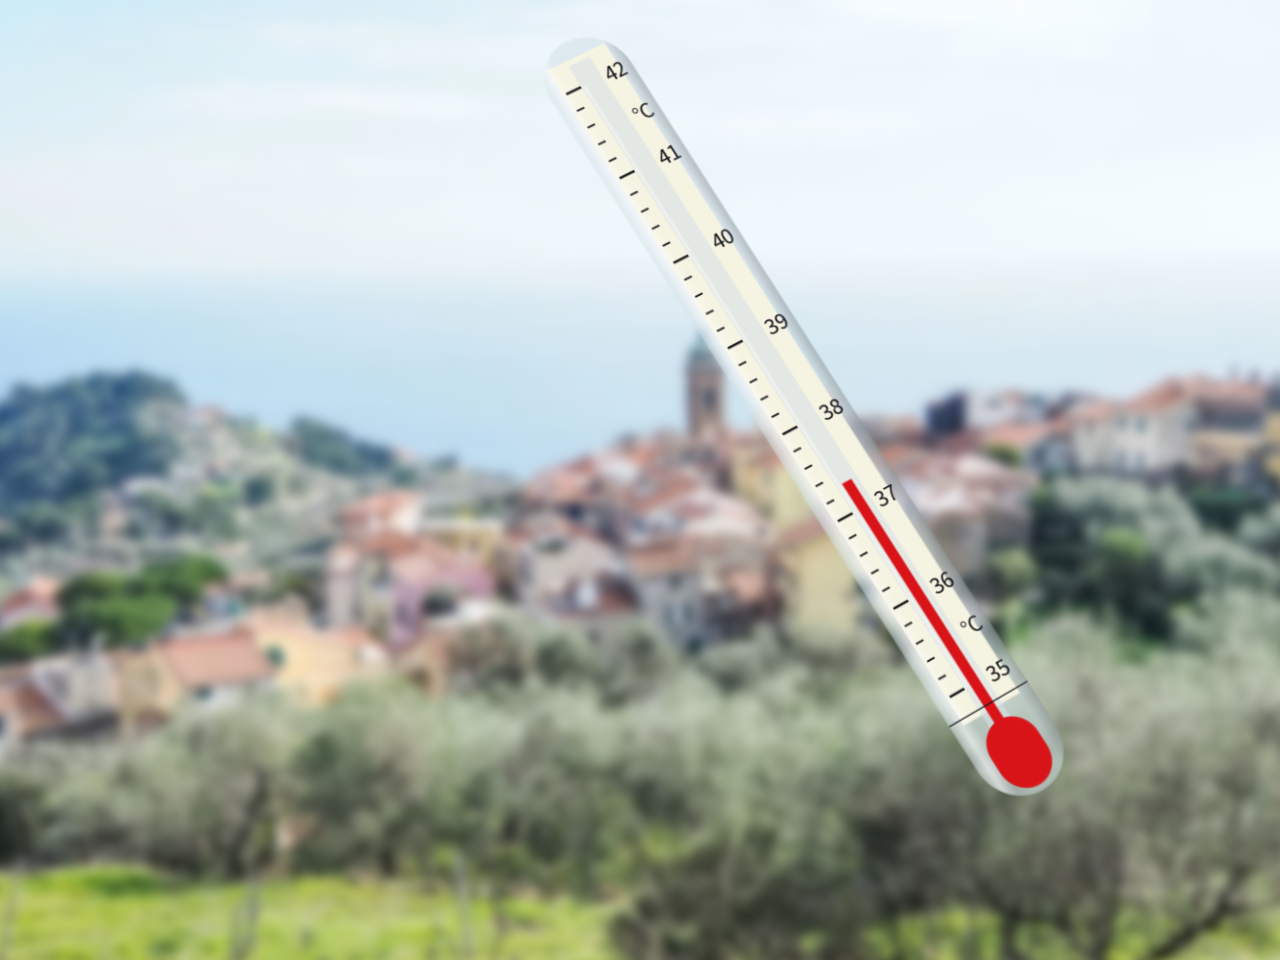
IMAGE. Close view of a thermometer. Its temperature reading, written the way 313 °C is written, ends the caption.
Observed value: 37.3 °C
